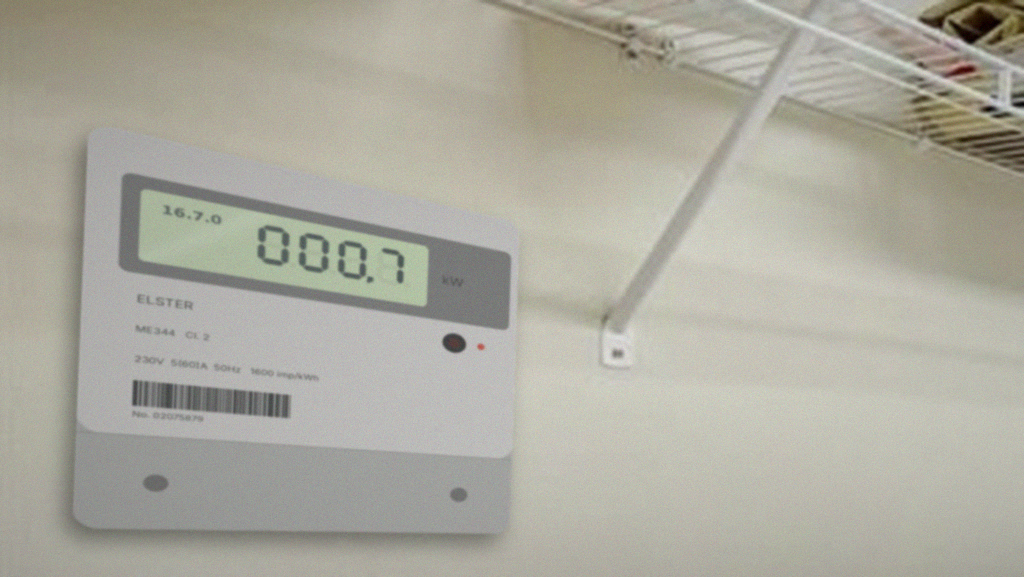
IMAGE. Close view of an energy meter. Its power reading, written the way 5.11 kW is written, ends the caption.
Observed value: 0.7 kW
